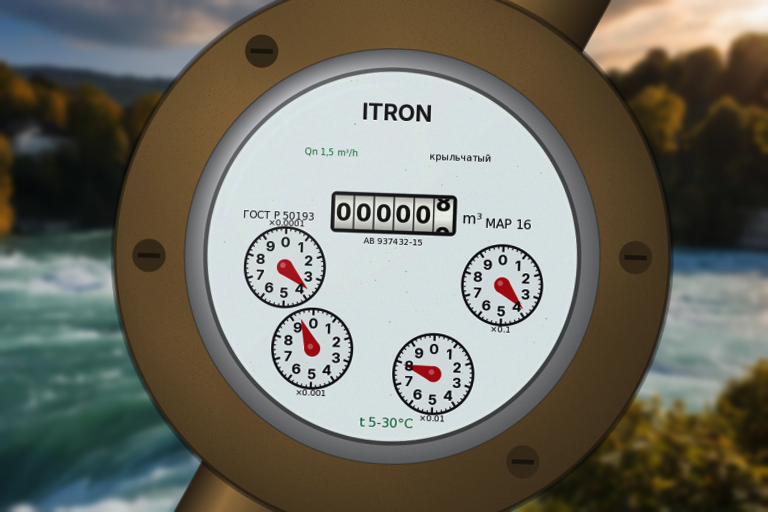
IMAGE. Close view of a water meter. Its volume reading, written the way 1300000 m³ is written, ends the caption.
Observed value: 8.3793 m³
